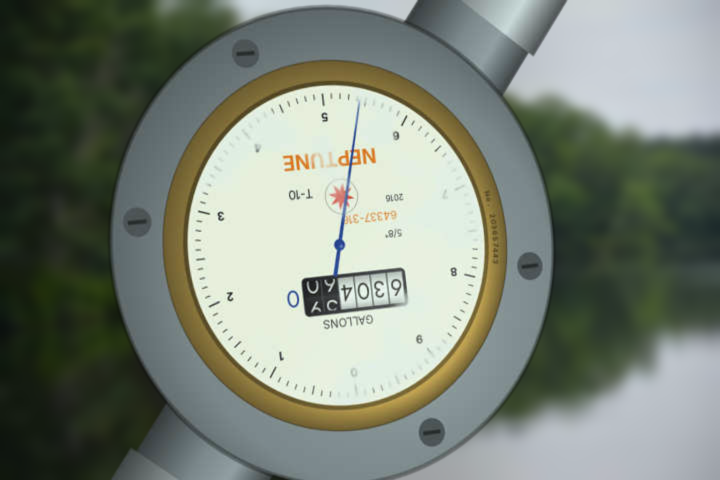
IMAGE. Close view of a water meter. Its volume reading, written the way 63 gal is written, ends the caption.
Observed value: 6304595.4 gal
